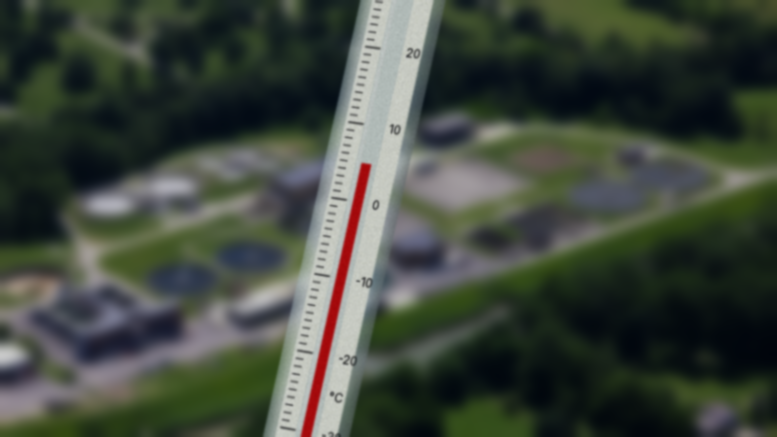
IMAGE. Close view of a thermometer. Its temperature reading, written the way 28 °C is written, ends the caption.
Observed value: 5 °C
